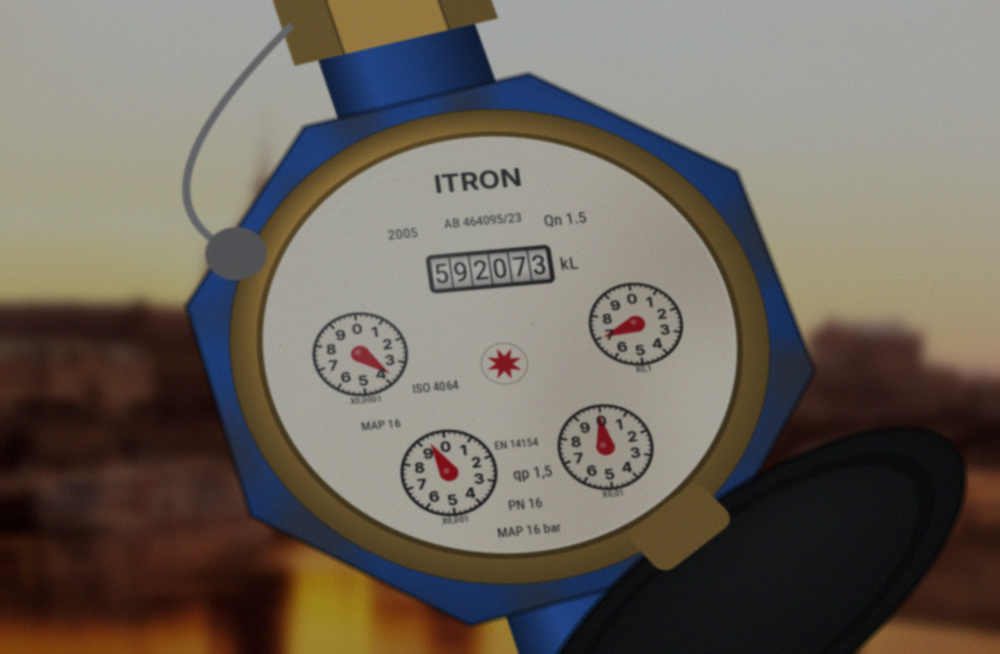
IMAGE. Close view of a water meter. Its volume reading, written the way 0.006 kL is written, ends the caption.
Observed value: 592073.6993 kL
